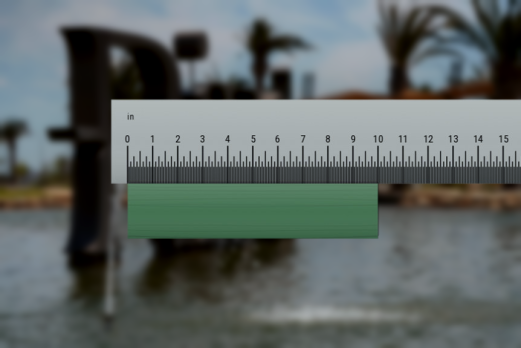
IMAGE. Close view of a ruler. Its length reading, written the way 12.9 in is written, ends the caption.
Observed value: 10 in
